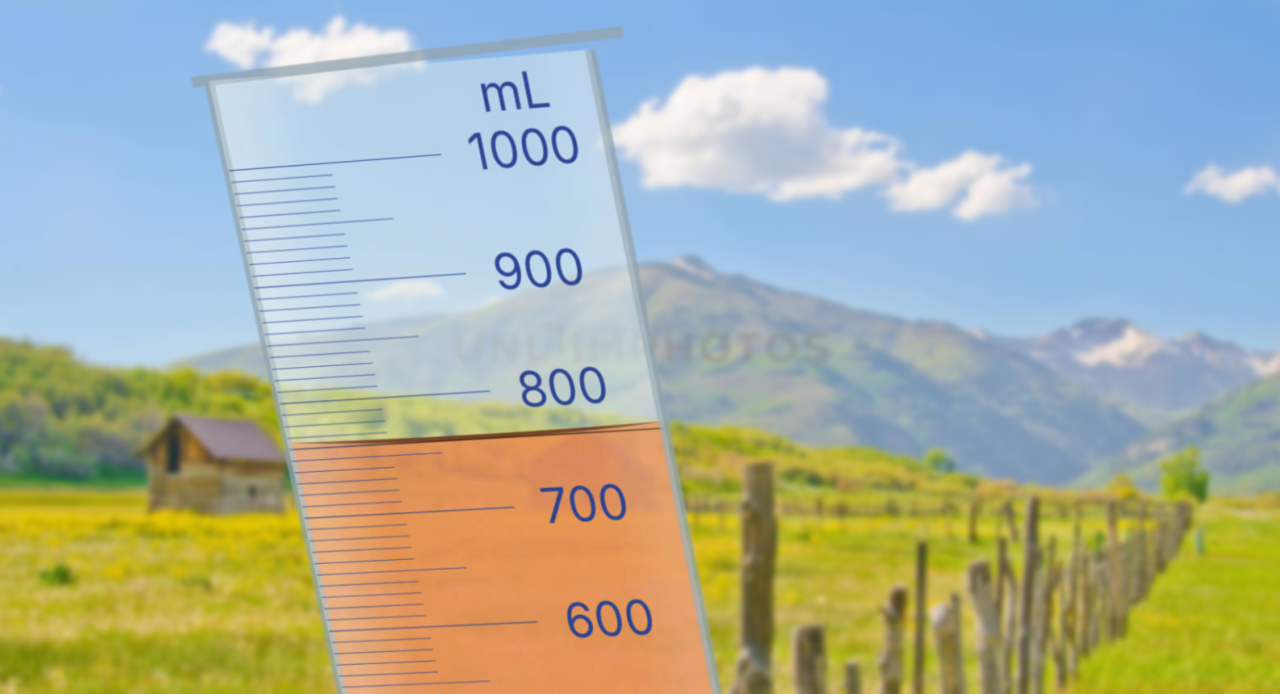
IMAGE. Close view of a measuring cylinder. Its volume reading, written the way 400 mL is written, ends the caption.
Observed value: 760 mL
